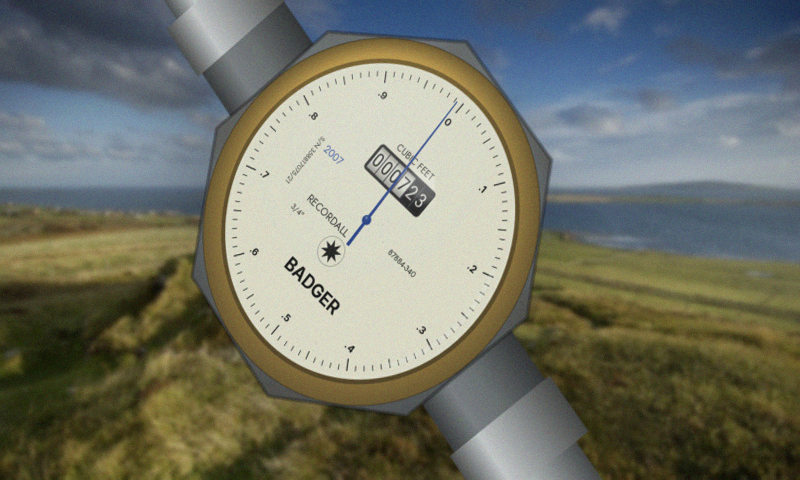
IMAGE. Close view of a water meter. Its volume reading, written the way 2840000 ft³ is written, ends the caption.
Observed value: 722.99 ft³
